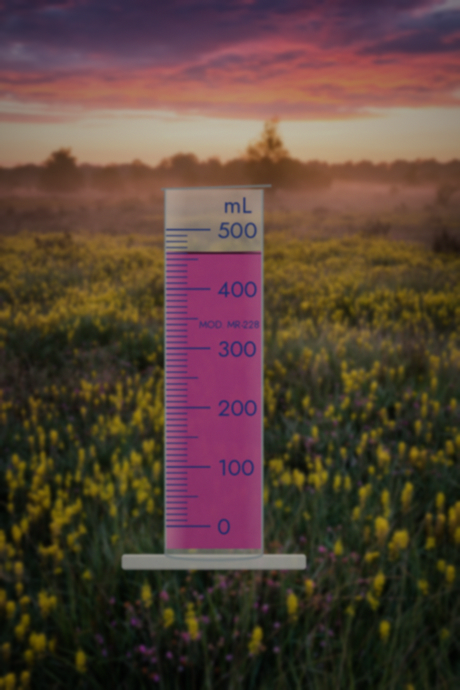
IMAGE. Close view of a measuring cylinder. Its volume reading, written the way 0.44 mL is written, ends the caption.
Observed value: 460 mL
